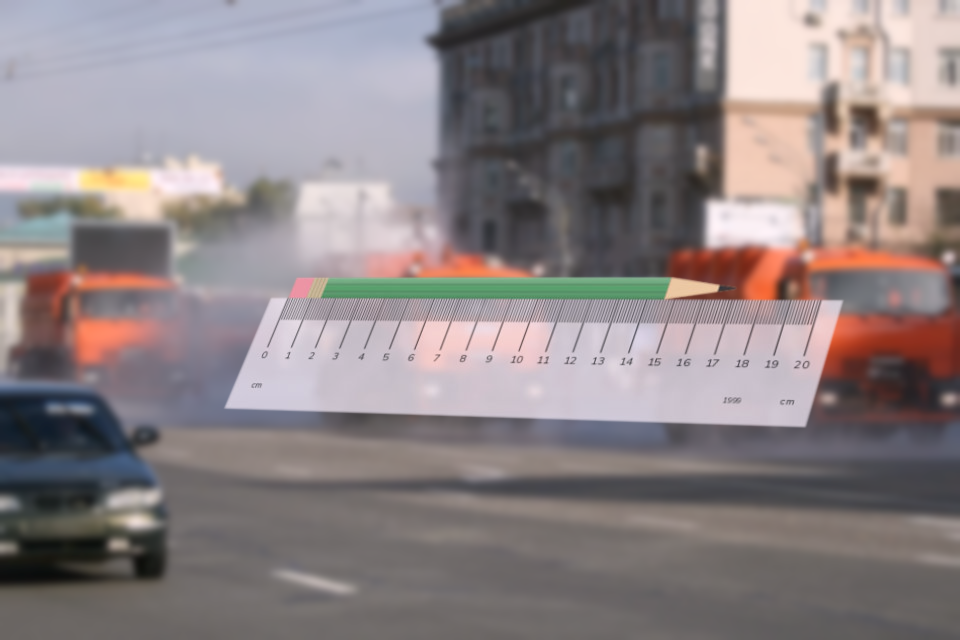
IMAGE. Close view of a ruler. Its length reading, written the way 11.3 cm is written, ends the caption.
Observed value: 17 cm
